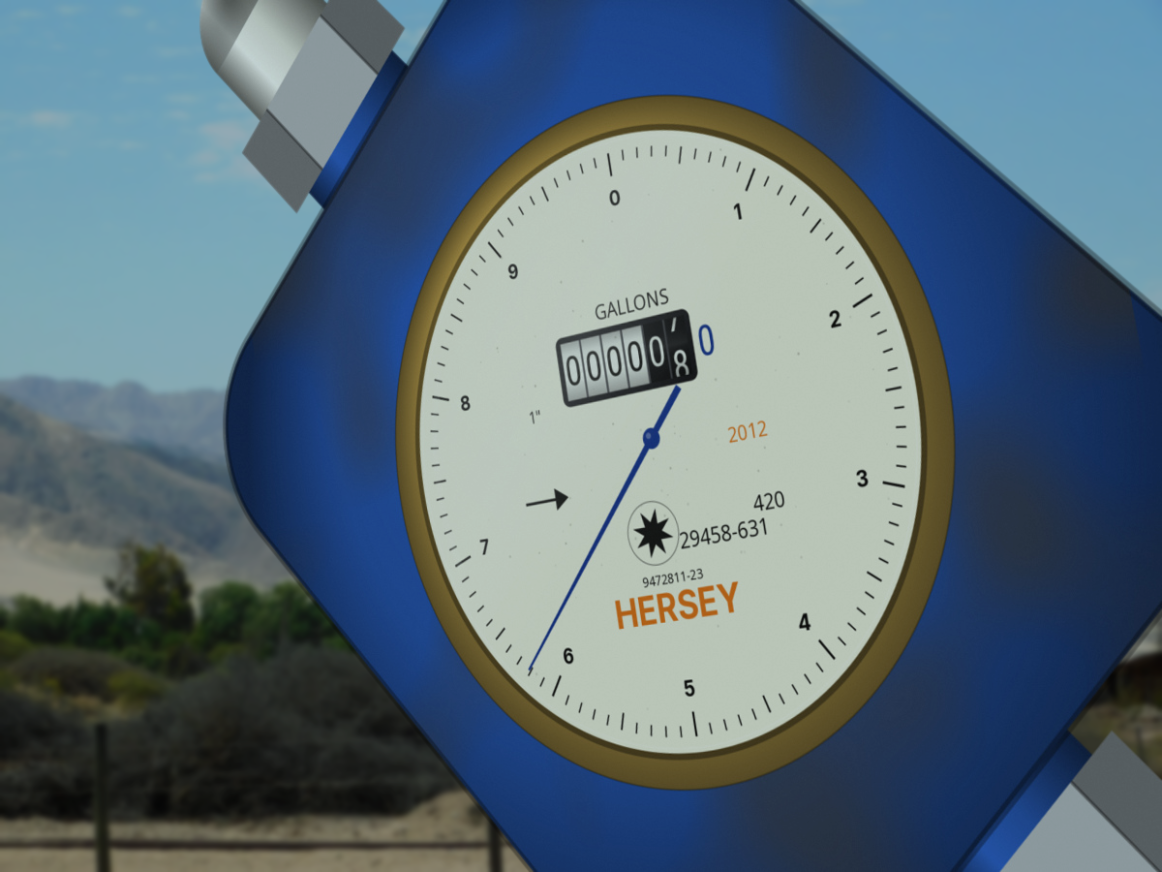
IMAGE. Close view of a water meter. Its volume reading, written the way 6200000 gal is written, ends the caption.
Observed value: 76.2 gal
